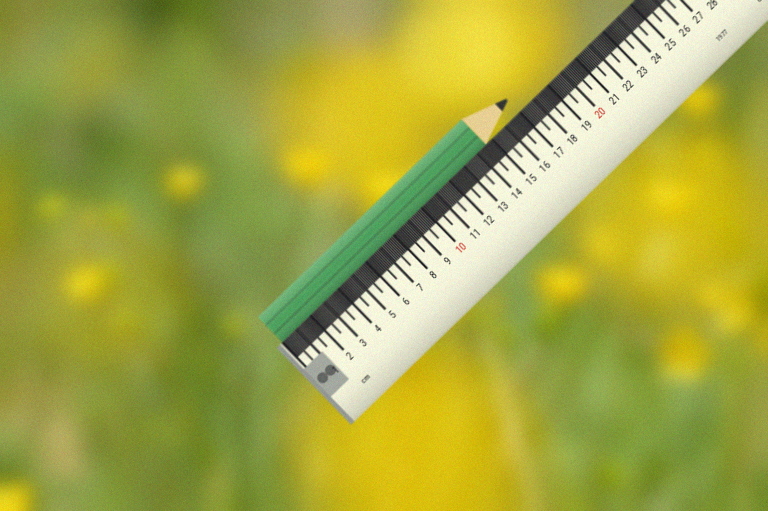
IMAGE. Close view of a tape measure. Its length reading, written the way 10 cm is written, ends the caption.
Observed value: 17 cm
